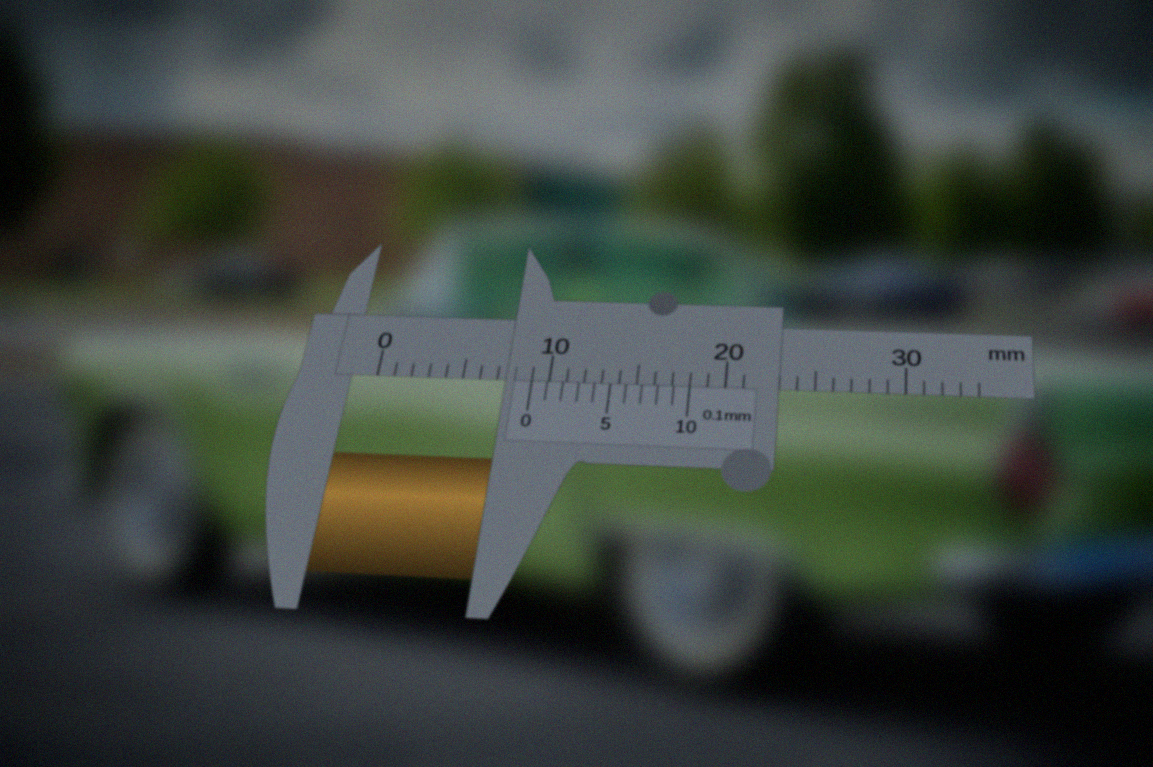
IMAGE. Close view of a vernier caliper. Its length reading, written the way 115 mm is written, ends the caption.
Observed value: 9.0 mm
